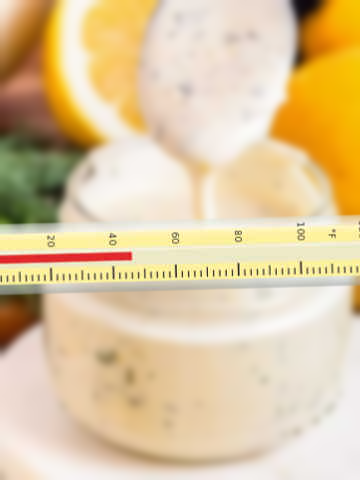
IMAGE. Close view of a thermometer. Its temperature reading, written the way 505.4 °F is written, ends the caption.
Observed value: 46 °F
